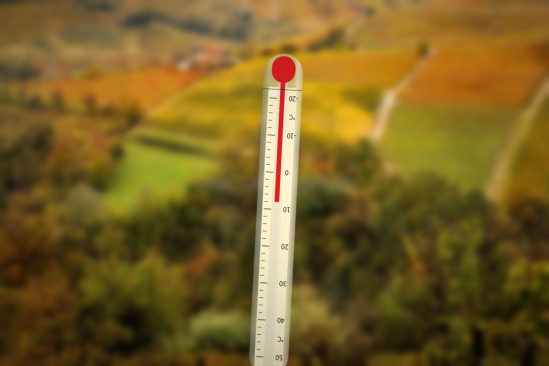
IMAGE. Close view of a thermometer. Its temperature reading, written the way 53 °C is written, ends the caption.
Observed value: 8 °C
